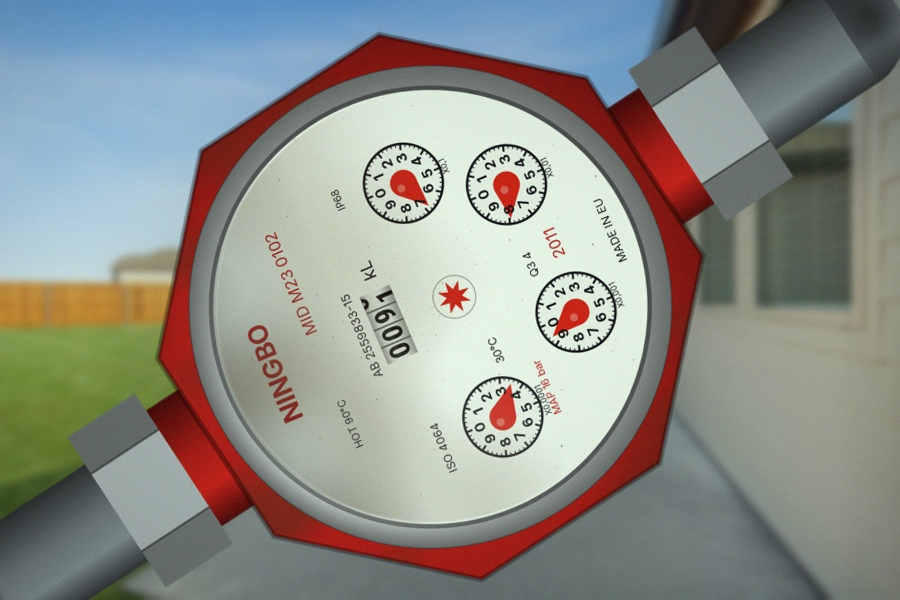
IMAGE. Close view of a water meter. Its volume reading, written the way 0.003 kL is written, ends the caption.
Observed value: 90.6793 kL
